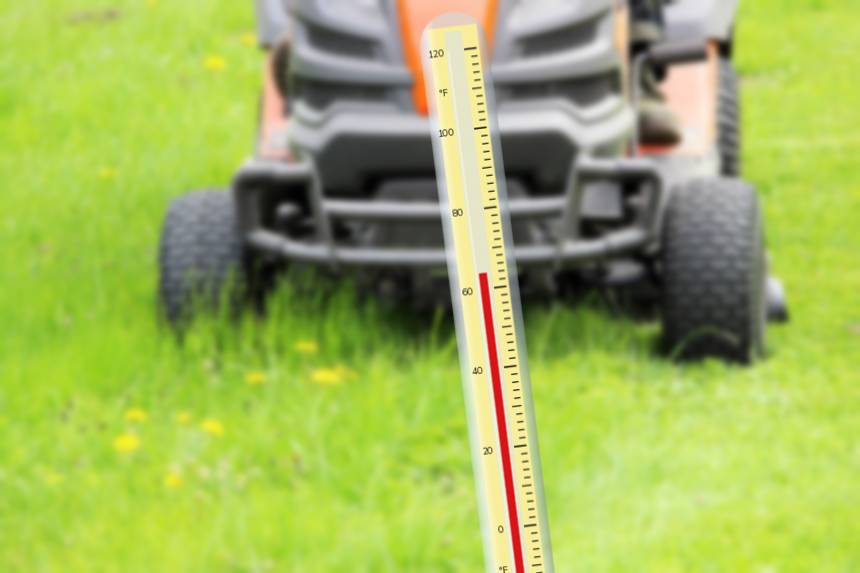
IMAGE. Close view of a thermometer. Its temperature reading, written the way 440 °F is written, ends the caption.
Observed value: 64 °F
